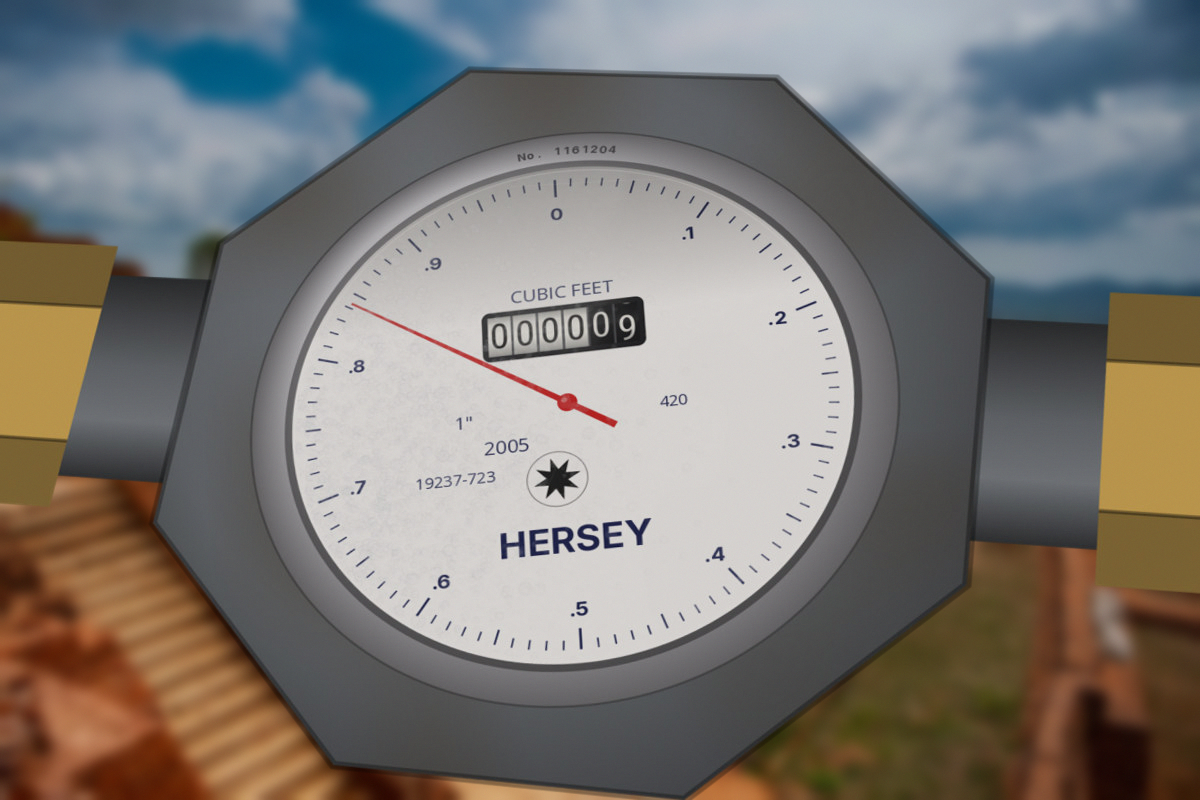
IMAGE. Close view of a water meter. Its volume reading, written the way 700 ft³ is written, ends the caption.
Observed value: 8.84 ft³
